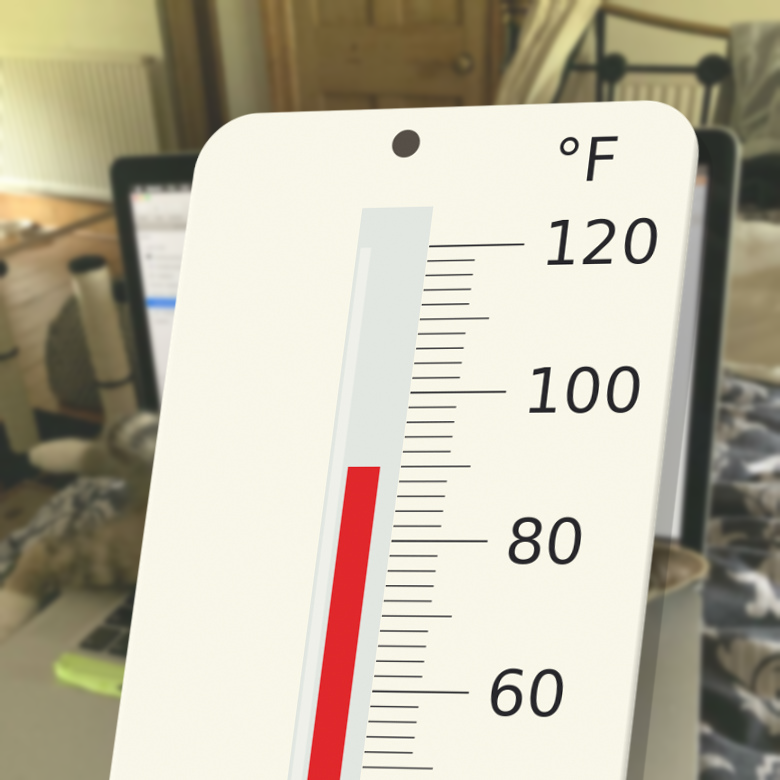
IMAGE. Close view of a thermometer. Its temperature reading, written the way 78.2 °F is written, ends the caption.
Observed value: 90 °F
